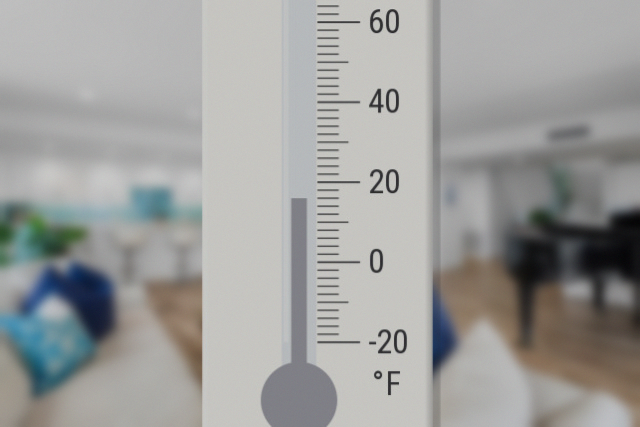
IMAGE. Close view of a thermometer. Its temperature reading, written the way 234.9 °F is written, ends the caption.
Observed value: 16 °F
